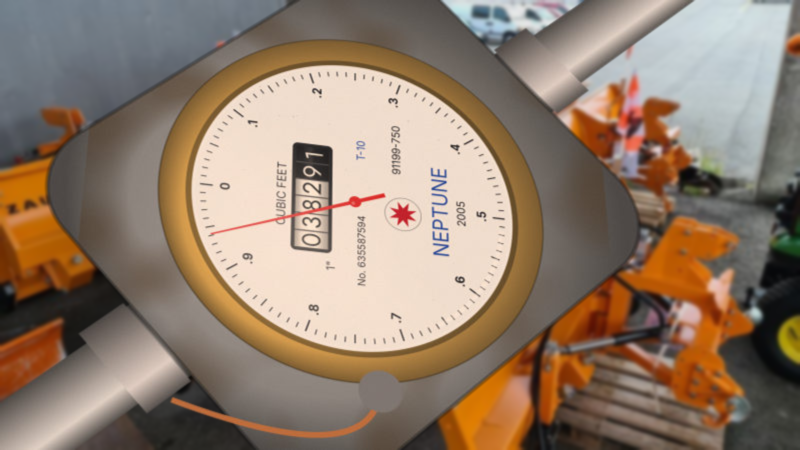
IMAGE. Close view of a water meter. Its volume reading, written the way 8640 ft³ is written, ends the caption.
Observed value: 38290.94 ft³
